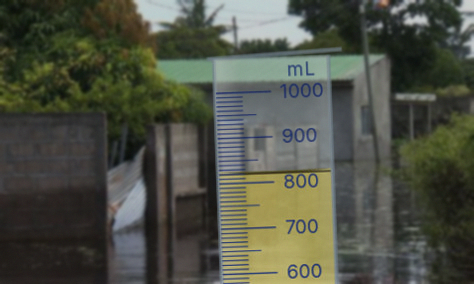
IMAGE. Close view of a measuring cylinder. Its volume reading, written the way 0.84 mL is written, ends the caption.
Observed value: 820 mL
